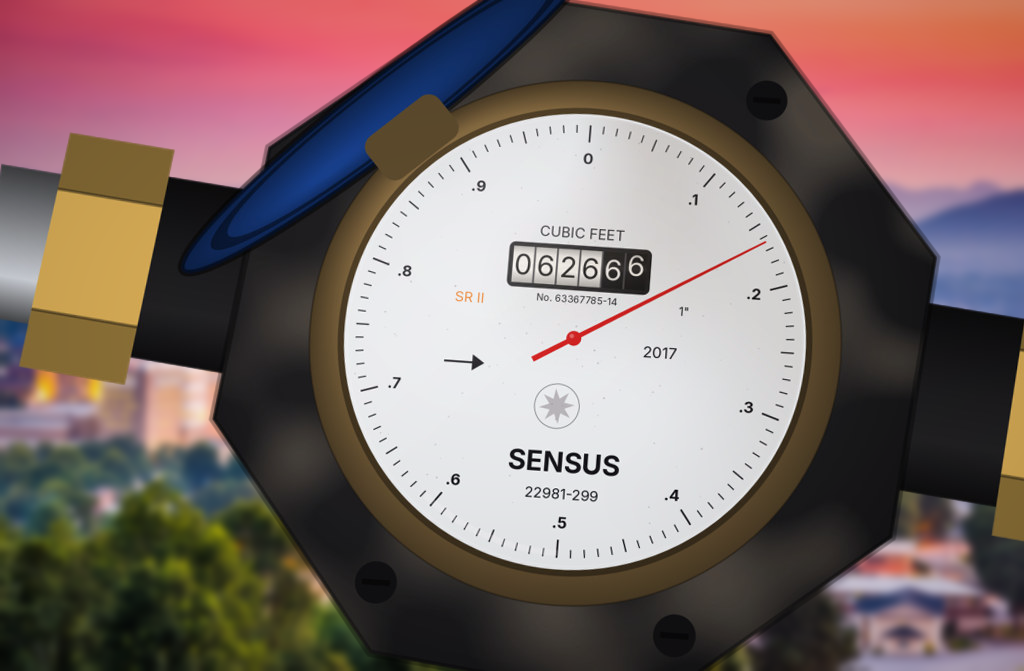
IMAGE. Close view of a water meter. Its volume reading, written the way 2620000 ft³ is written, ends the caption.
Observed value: 62666.16 ft³
